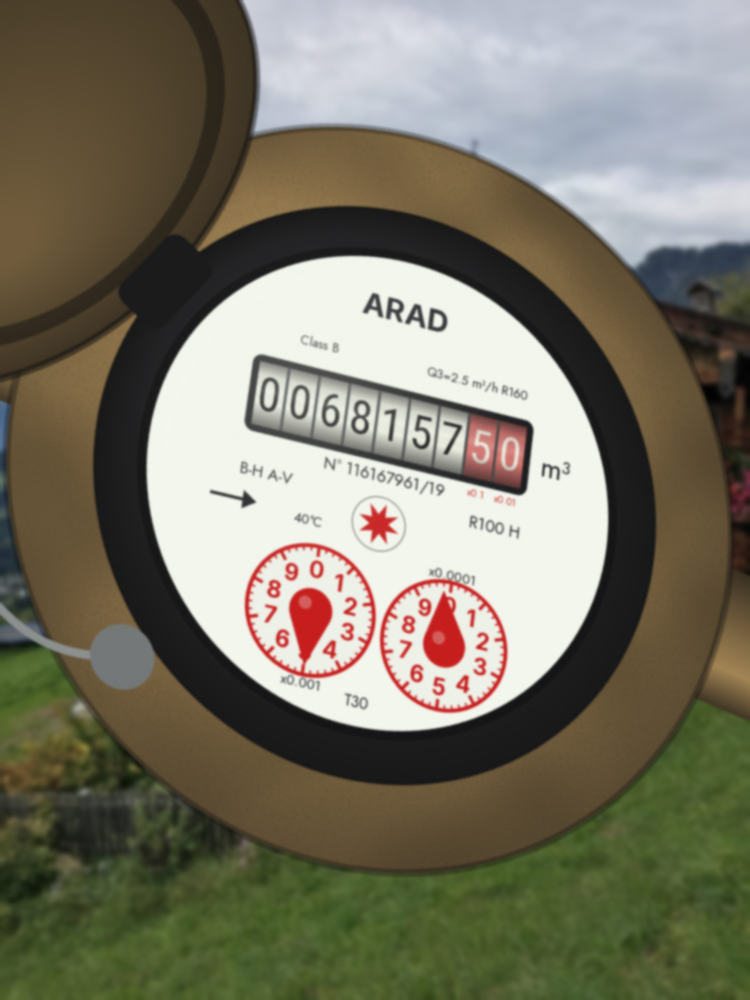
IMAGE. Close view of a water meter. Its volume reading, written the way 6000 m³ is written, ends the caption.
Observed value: 68157.5049 m³
